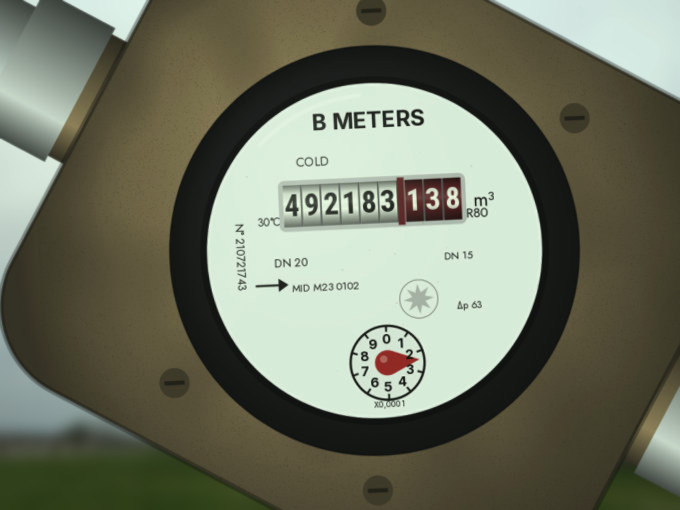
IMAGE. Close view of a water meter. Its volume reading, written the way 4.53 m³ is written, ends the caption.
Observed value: 492183.1382 m³
